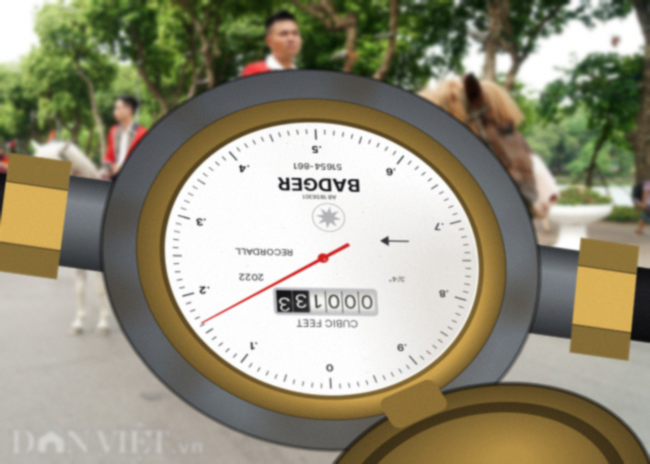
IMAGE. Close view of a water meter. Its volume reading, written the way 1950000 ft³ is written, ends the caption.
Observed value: 133.16 ft³
